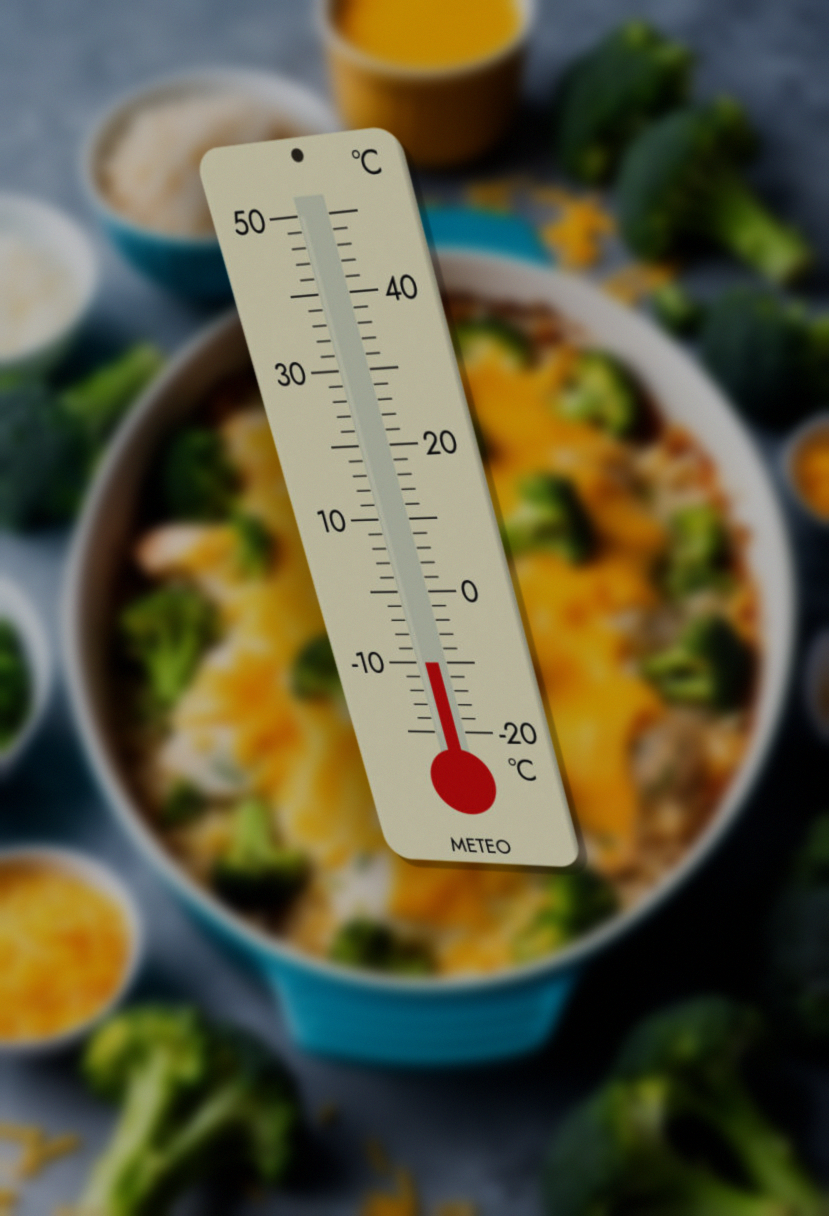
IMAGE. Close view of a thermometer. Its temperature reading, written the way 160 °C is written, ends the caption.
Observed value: -10 °C
